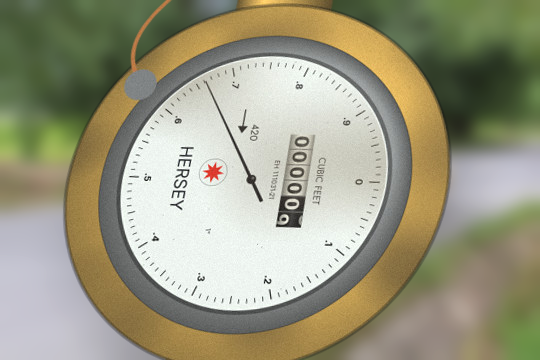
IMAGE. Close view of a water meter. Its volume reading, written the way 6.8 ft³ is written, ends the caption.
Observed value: 8.66 ft³
